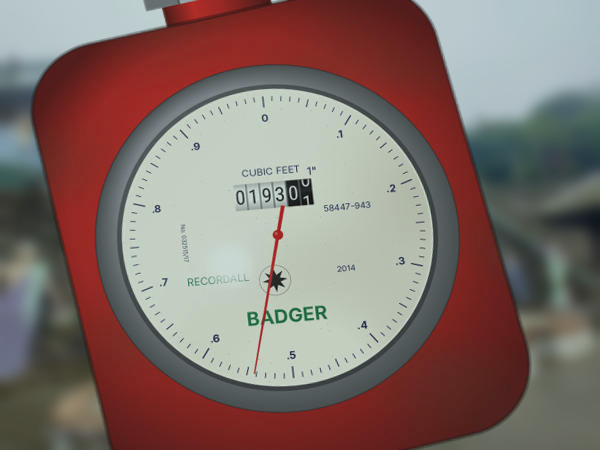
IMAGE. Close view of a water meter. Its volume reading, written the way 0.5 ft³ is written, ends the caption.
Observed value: 19300.54 ft³
